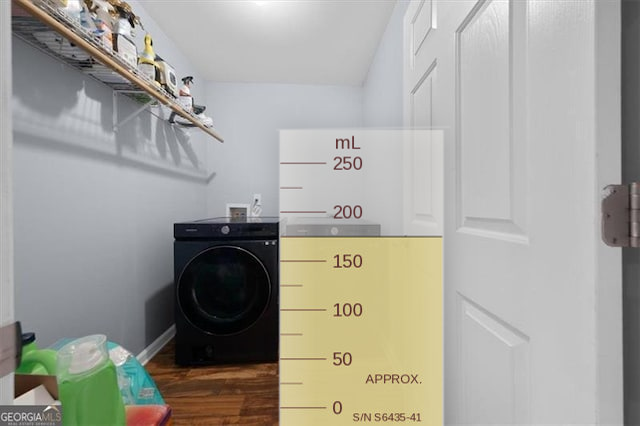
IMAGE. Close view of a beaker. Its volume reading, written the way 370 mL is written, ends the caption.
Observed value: 175 mL
